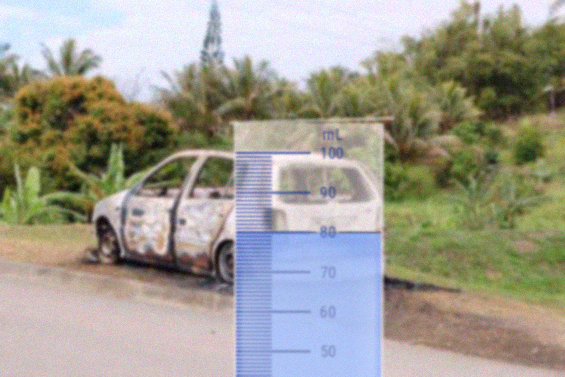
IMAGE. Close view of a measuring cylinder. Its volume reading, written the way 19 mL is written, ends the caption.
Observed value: 80 mL
